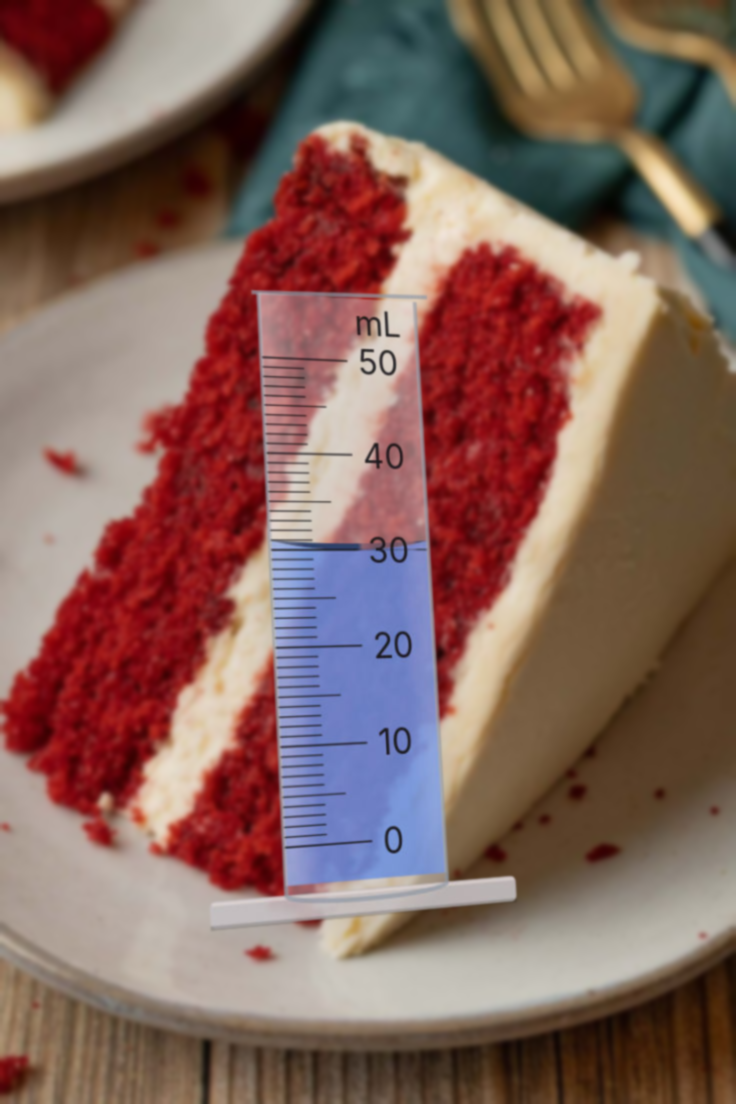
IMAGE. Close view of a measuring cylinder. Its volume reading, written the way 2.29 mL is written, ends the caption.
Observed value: 30 mL
